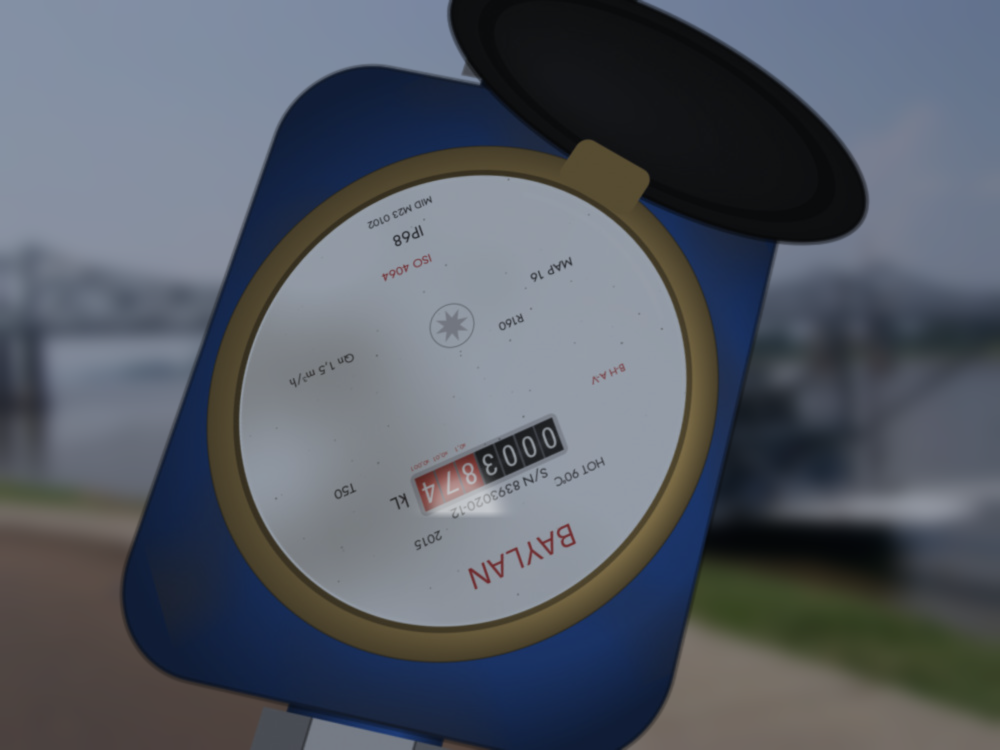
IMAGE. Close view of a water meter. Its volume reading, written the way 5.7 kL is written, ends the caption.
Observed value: 3.874 kL
